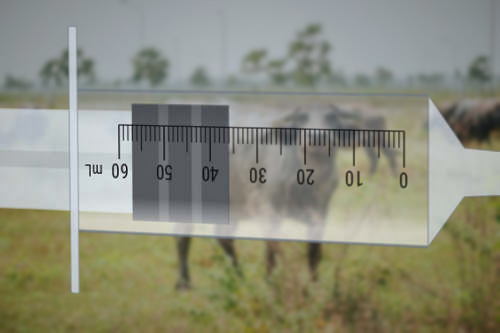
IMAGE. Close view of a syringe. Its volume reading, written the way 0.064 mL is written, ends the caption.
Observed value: 36 mL
